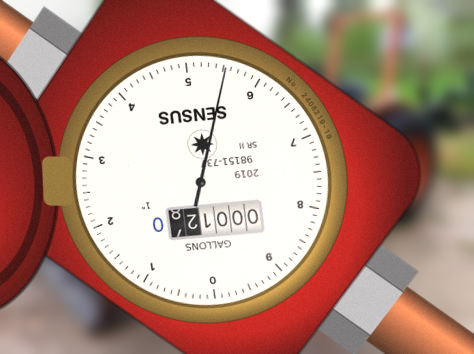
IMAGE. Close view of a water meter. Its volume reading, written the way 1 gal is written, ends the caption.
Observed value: 1275.5 gal
